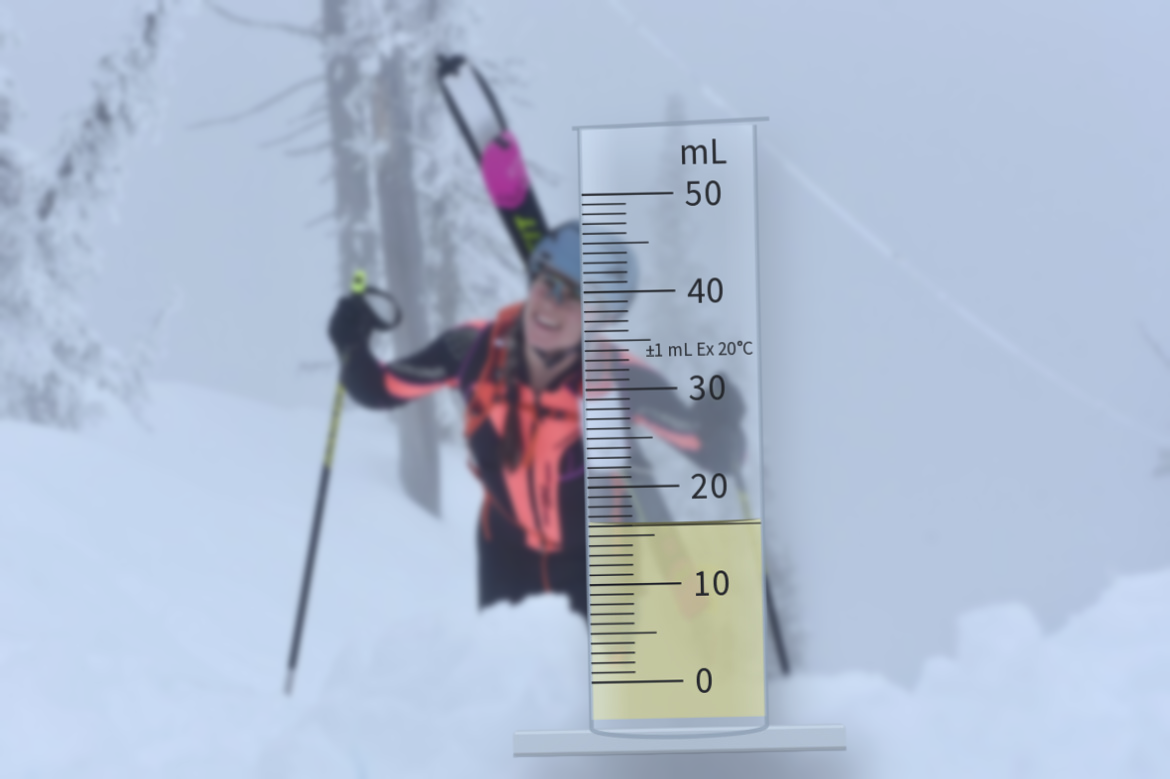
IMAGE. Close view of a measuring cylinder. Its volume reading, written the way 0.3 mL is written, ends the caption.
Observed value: 16 mL
